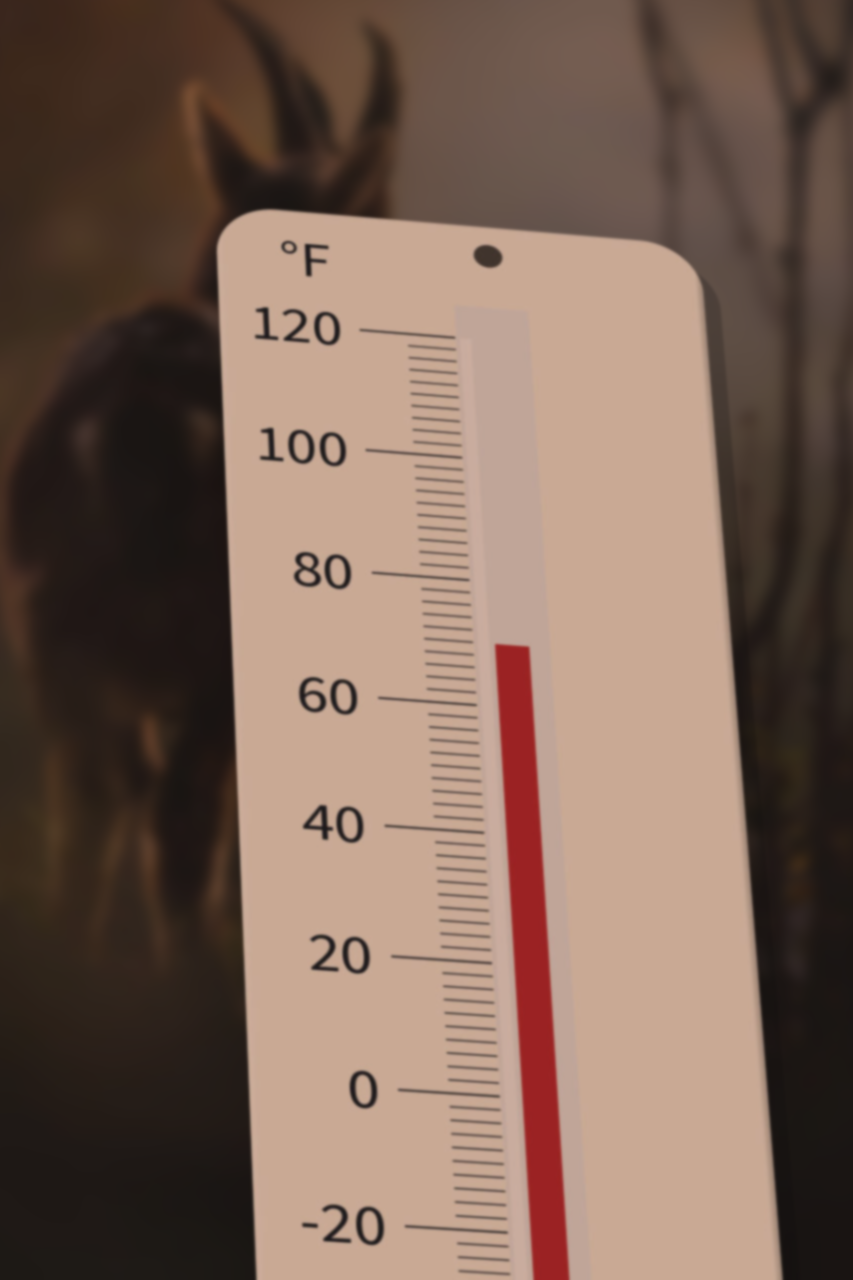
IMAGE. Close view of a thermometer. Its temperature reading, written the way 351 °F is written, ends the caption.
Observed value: 70 °F
